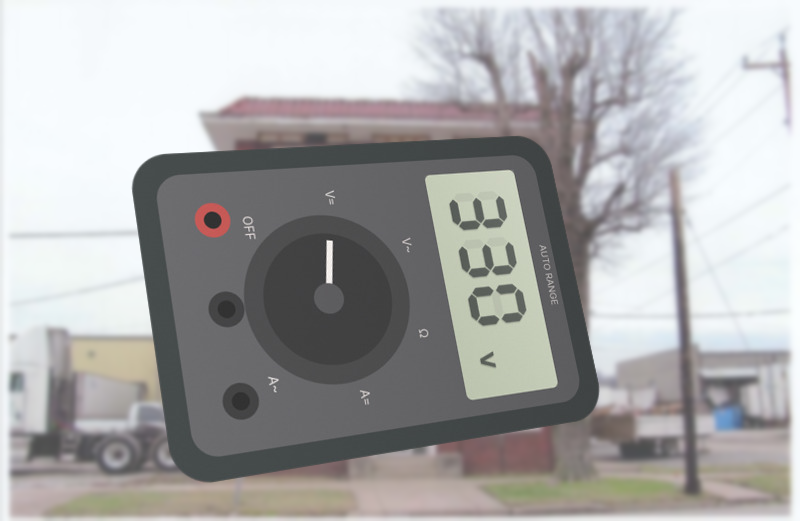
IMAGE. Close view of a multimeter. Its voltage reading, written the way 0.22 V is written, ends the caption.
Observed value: 330 V
